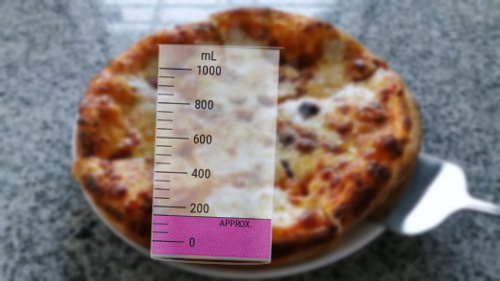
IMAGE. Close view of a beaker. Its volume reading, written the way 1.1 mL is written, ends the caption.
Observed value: 150 mL
